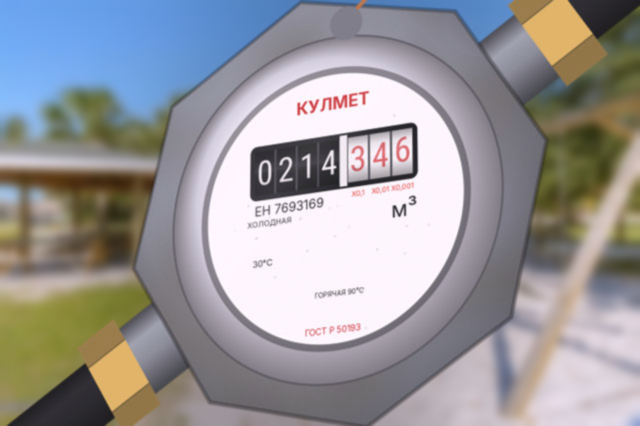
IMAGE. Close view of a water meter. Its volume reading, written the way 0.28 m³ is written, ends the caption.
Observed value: 214.346 m³
